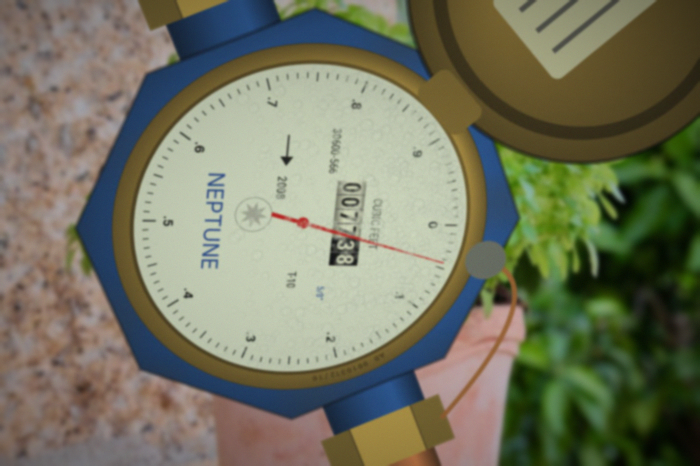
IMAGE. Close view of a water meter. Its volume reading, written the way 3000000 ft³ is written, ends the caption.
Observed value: 7738.04 ft³
